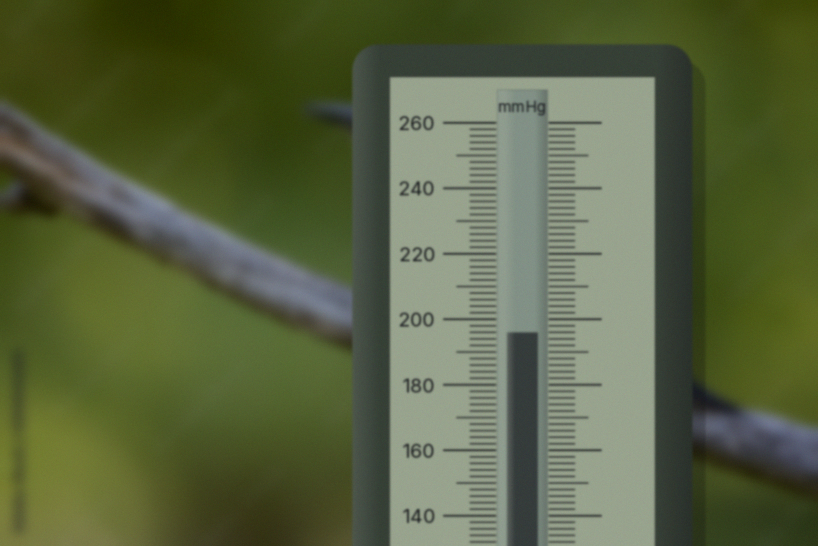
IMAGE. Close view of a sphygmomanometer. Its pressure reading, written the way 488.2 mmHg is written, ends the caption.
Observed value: 196 mmHg
